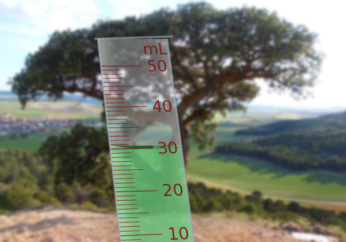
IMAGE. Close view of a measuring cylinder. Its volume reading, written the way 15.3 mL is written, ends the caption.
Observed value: 30 mL
